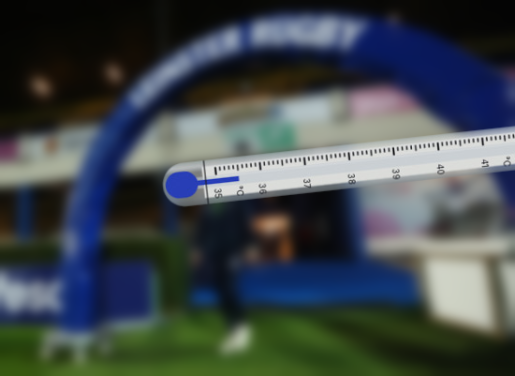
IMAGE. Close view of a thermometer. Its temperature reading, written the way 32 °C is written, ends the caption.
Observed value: 35.5 °C
